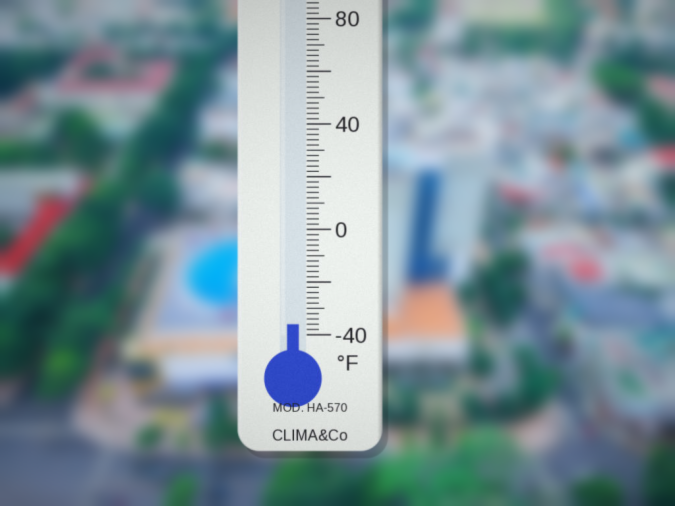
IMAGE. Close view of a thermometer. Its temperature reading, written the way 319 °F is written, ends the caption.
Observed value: -36 °F
